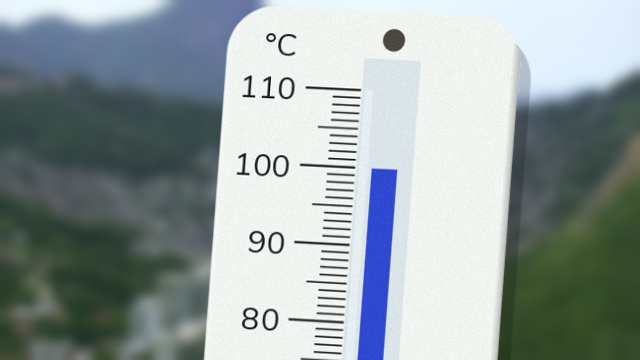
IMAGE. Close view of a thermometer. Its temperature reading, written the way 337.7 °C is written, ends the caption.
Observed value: 100 °C
